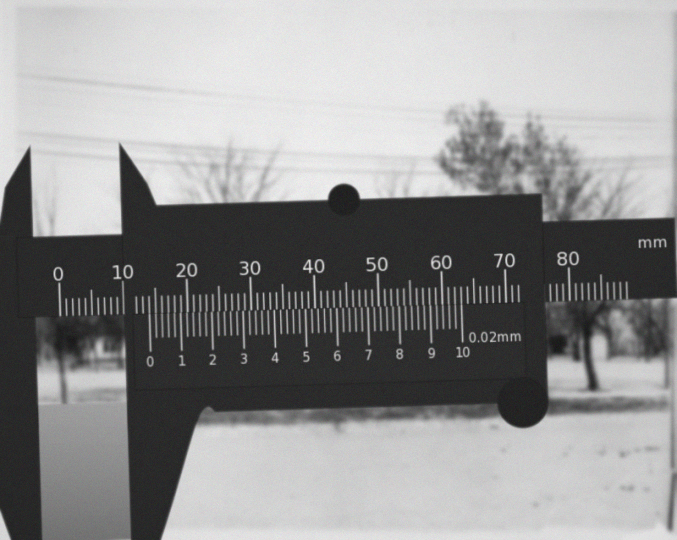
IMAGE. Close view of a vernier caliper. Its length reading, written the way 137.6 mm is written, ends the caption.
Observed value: 14.0 mm
